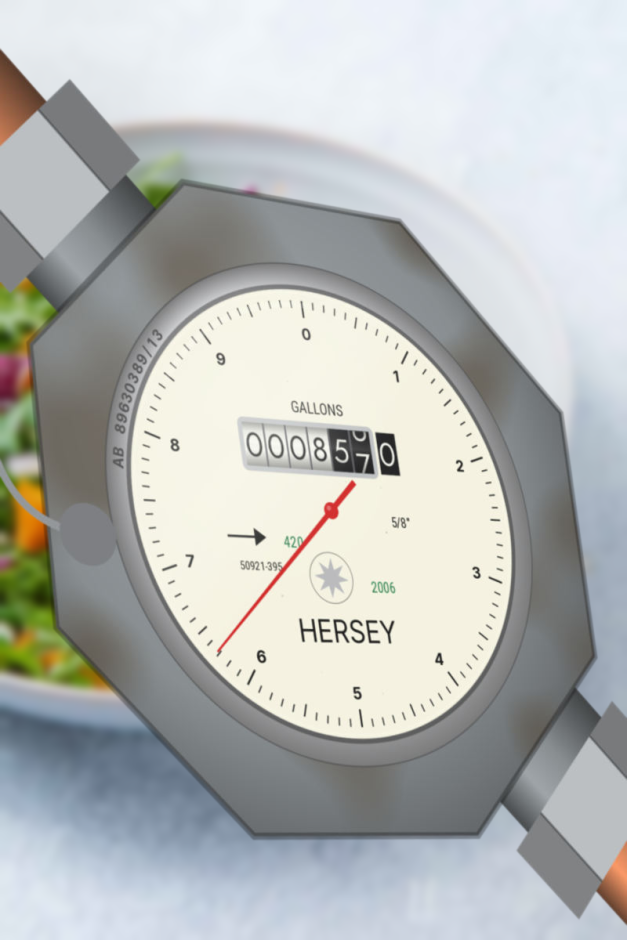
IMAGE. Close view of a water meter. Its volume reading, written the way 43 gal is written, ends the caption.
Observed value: 8566.3 gal
